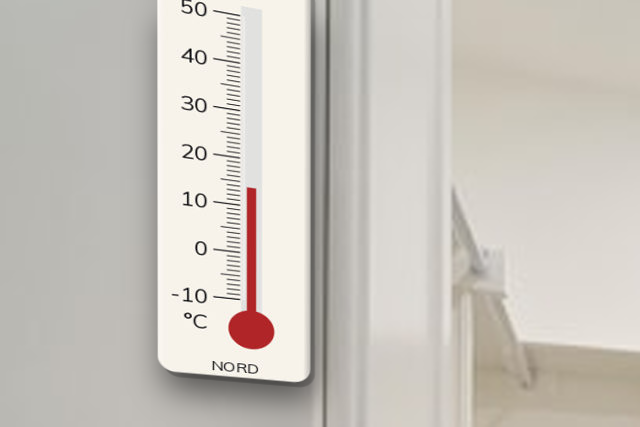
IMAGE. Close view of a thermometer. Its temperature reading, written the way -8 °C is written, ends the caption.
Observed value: 14 °C
